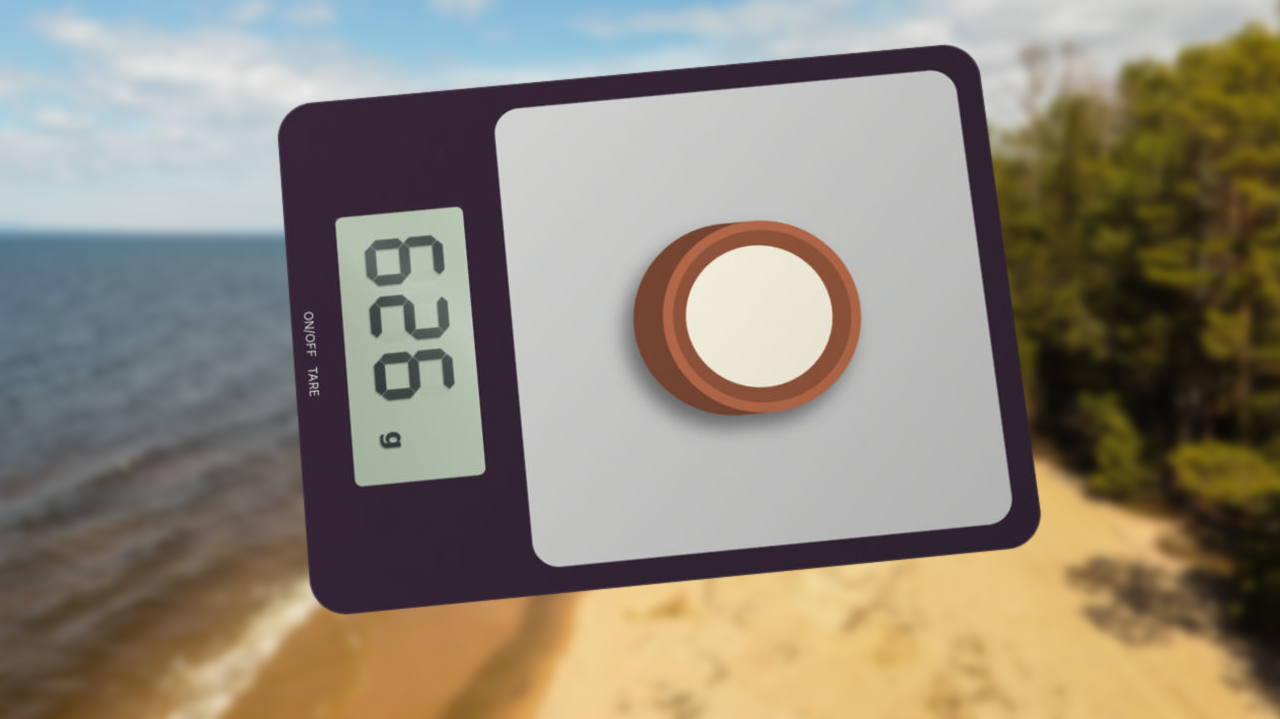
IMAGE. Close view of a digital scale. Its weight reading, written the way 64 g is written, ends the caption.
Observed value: 626 g
